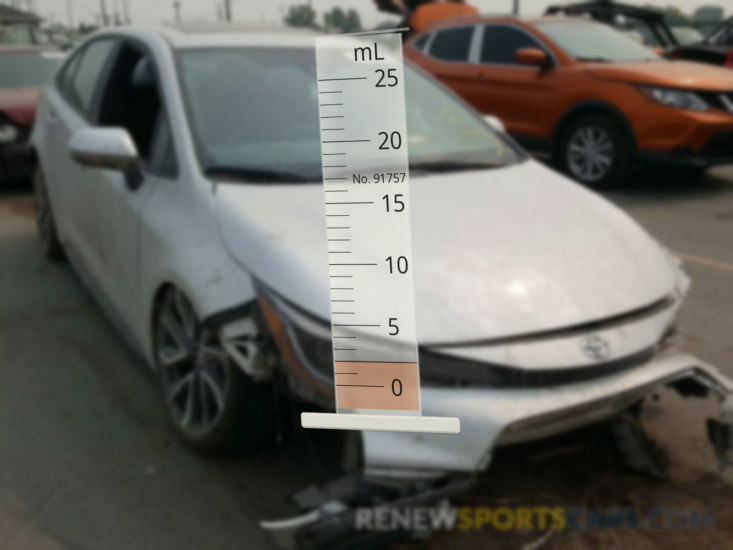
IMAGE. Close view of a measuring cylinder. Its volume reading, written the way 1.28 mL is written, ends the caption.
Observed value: 2 mL
